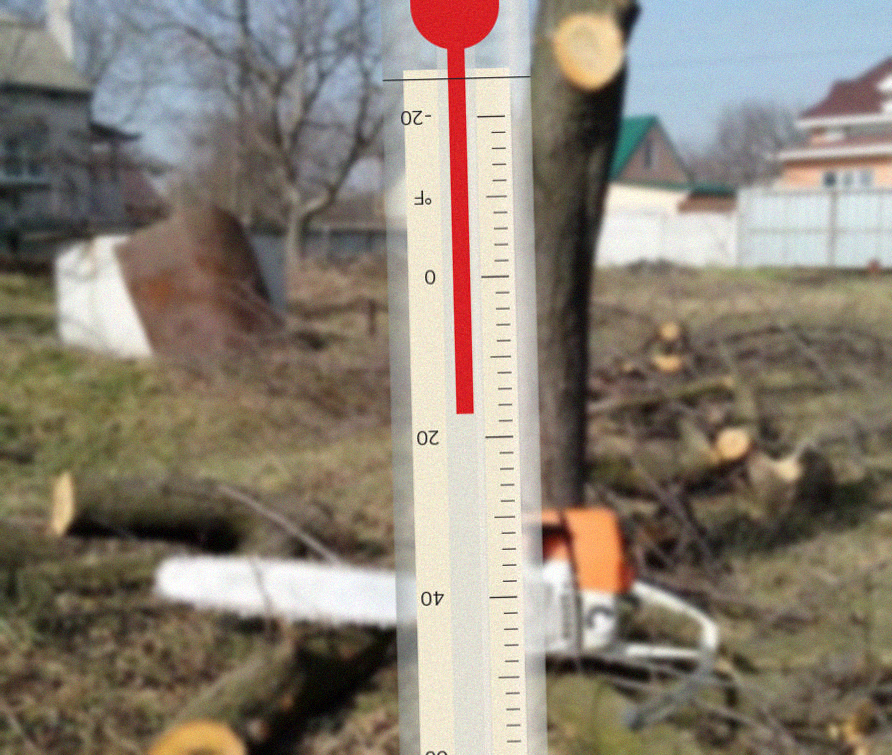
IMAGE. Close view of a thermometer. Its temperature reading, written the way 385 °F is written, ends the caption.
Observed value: 17 °F
